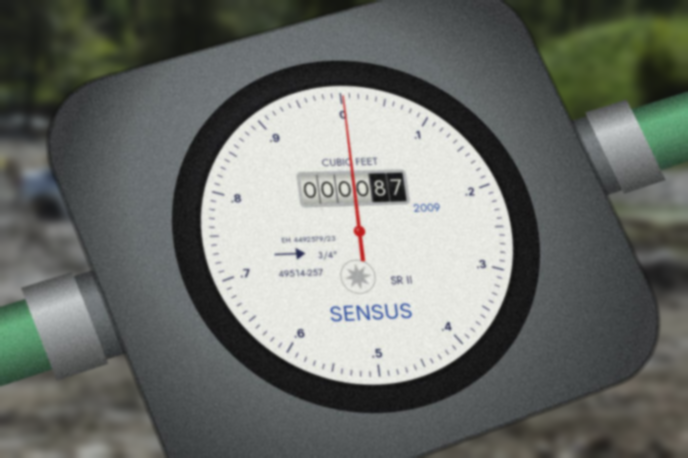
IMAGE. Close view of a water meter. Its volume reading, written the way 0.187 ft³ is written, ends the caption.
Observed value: 87.00 ft³
